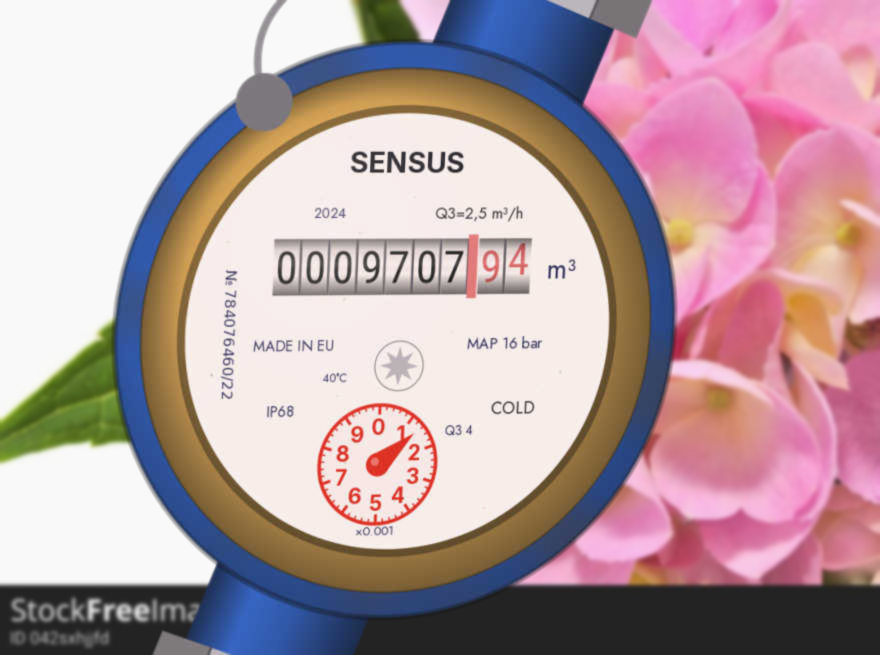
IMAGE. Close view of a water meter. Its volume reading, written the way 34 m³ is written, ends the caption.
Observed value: 9707.941 m³
